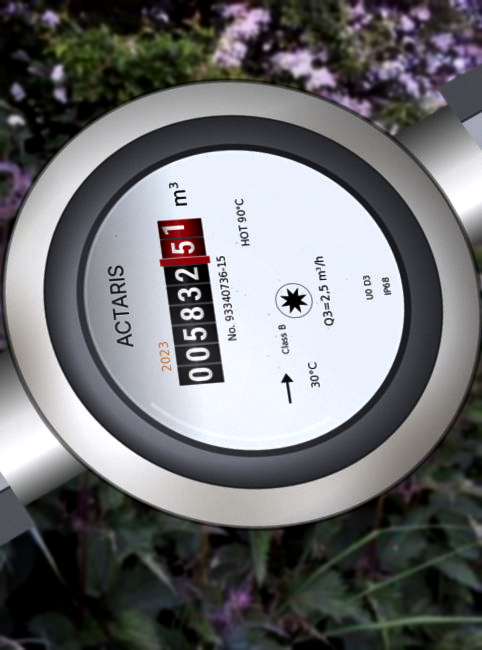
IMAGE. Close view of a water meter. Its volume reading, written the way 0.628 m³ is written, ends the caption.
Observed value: 5832.51 m³
